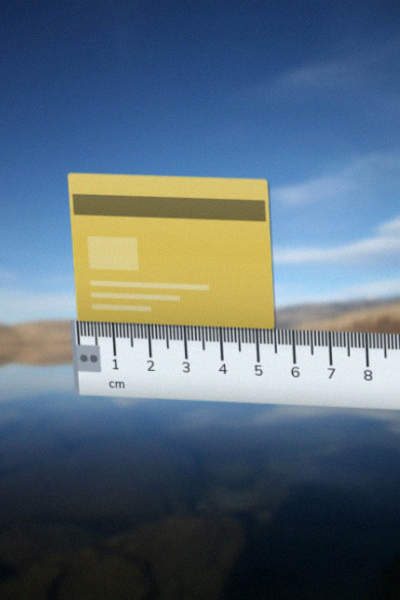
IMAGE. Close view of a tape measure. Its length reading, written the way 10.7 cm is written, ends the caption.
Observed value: 5.5 cm
